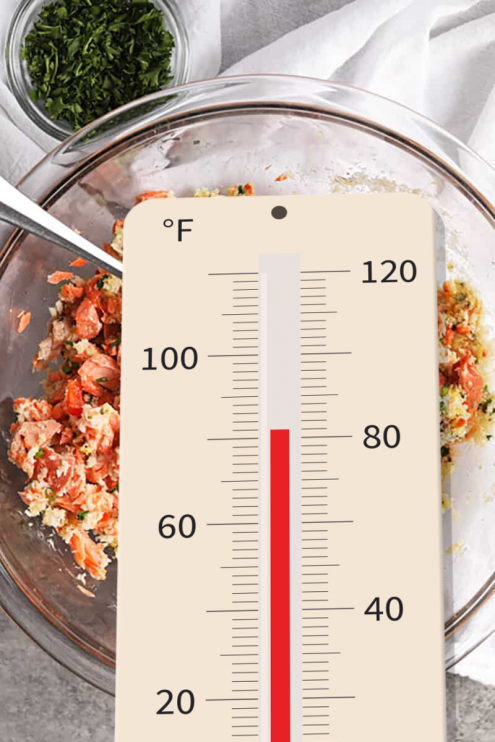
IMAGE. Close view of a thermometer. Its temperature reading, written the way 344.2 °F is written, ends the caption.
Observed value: 82 °F
